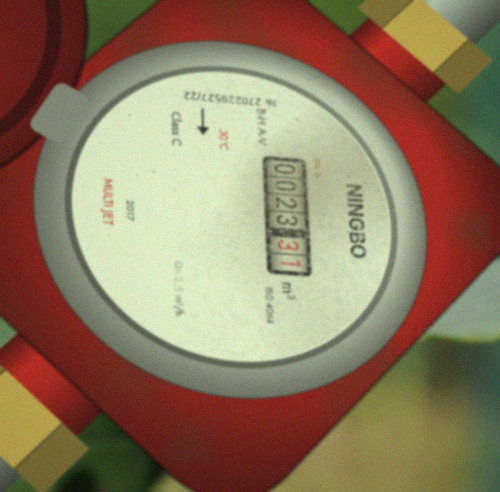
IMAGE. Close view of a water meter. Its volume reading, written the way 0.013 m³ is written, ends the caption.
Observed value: 23.31 m³
